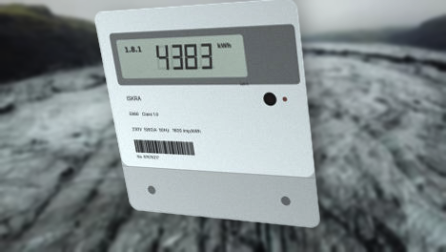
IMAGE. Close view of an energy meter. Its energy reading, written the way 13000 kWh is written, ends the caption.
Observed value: 4383 kWh
